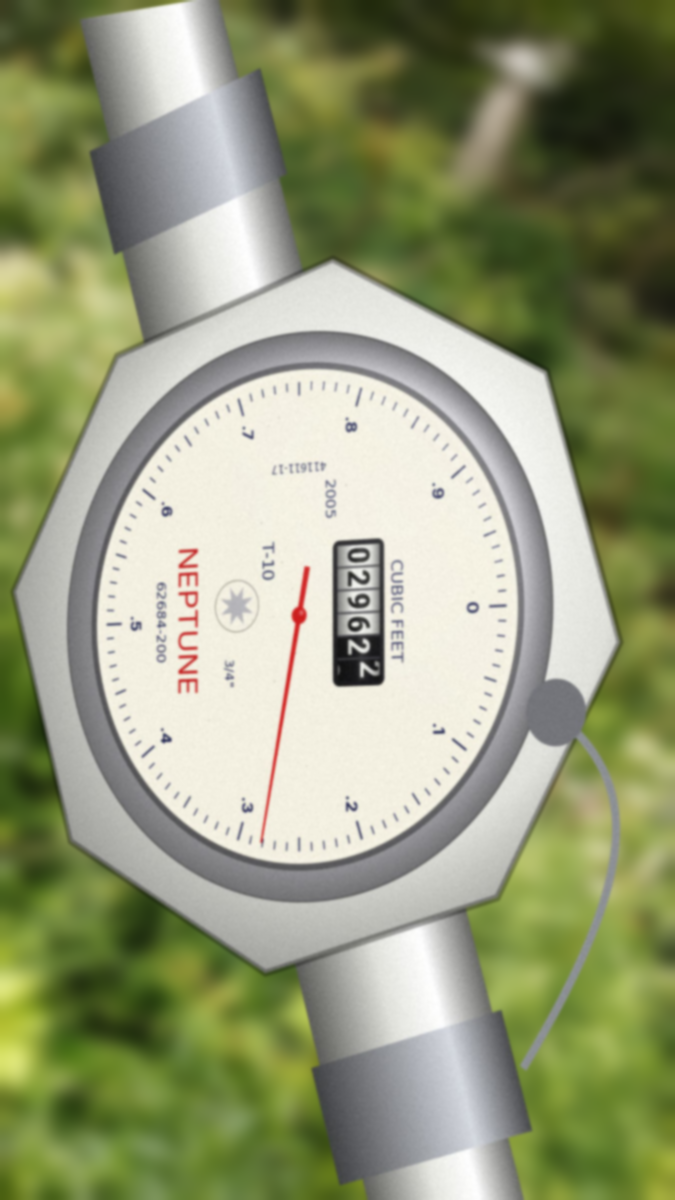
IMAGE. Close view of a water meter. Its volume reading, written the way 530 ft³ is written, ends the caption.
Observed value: 29622.28 ft³
